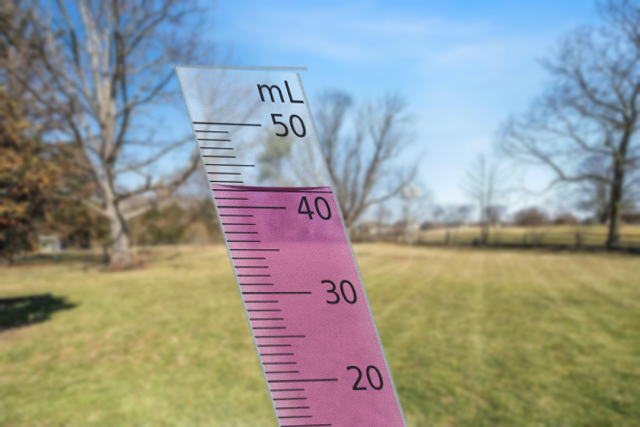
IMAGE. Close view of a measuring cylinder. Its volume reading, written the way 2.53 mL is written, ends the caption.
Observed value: 42 mL
